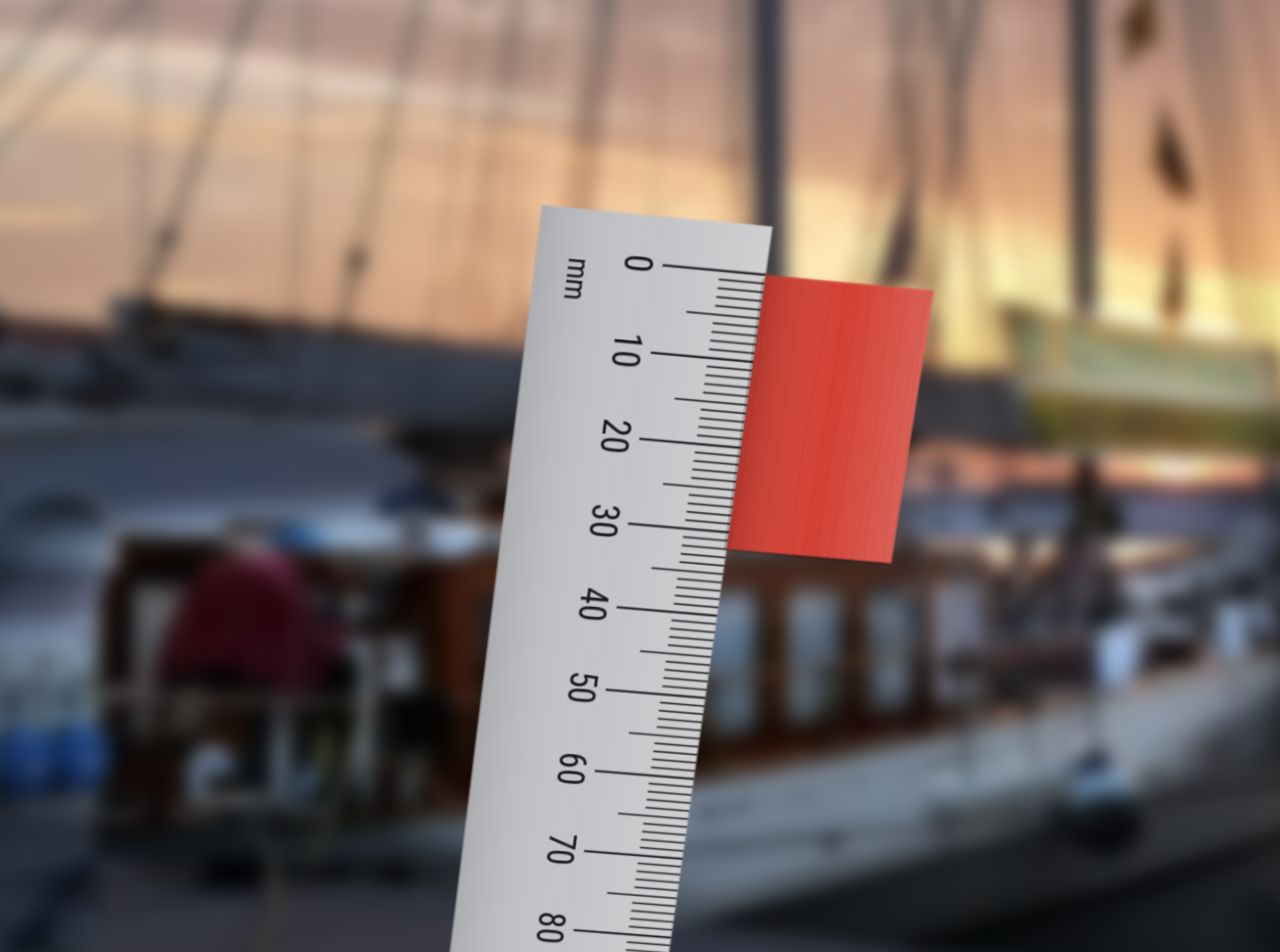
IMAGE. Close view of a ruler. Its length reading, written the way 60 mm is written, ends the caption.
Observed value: 32 mm
